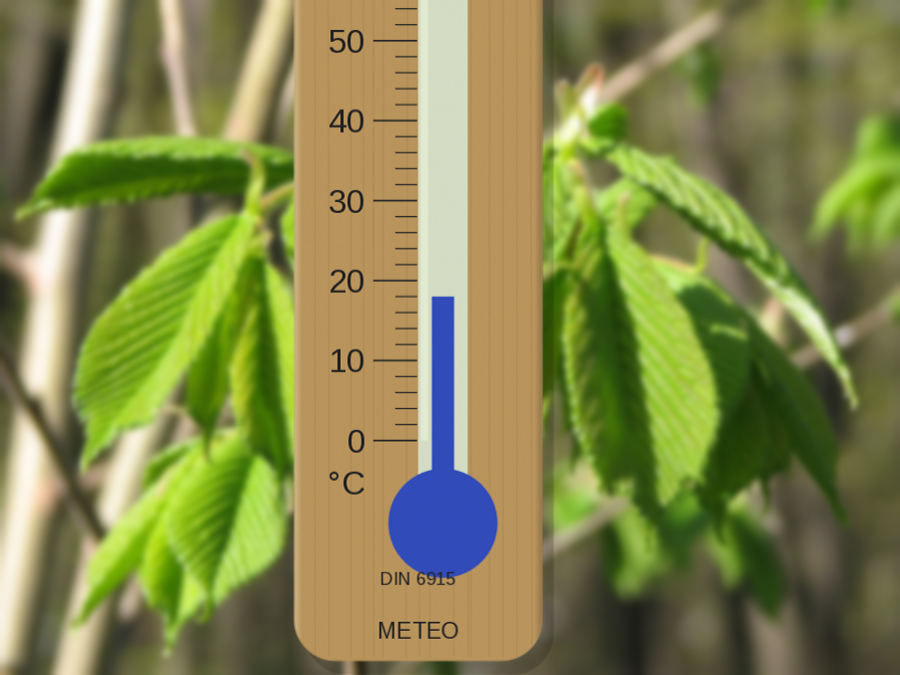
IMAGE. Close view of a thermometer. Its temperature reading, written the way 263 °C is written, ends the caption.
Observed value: 18 °C
